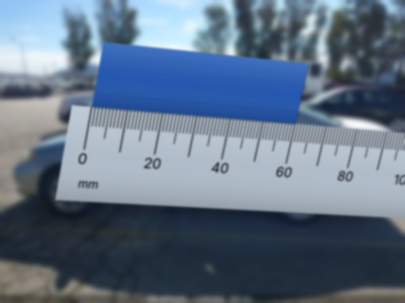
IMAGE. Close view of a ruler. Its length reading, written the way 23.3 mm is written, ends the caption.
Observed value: 60 mm
